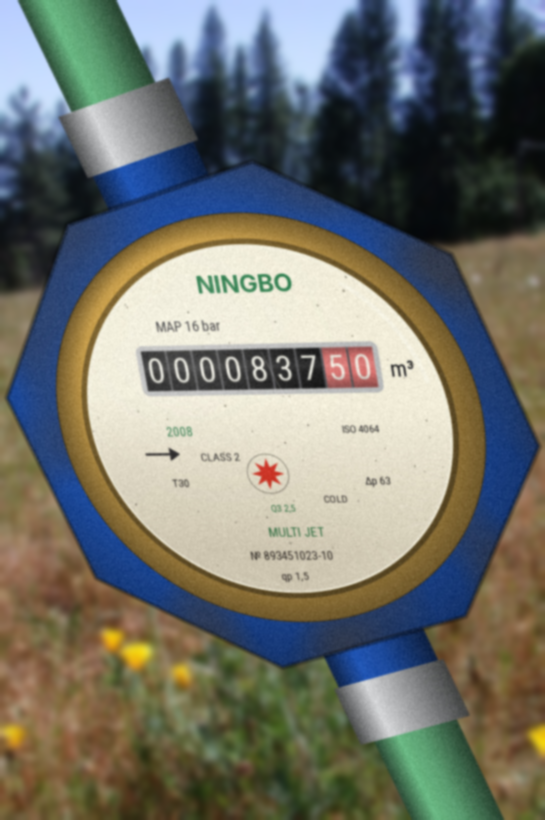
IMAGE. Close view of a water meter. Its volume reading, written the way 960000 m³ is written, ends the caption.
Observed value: 837.50 m³
